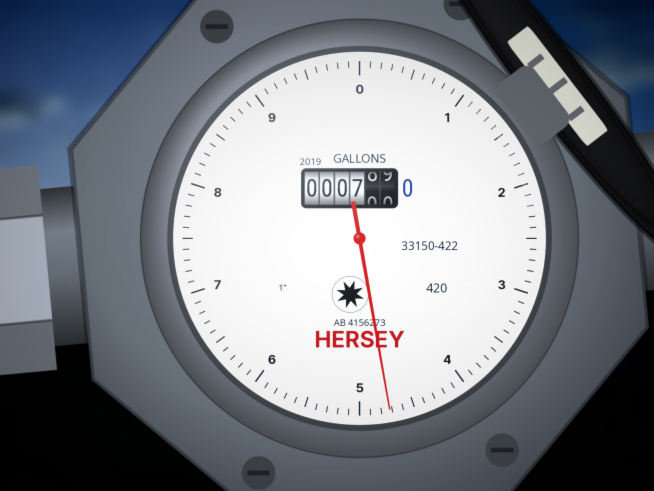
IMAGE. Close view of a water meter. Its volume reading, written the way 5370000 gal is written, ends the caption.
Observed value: 7894.7 gal
